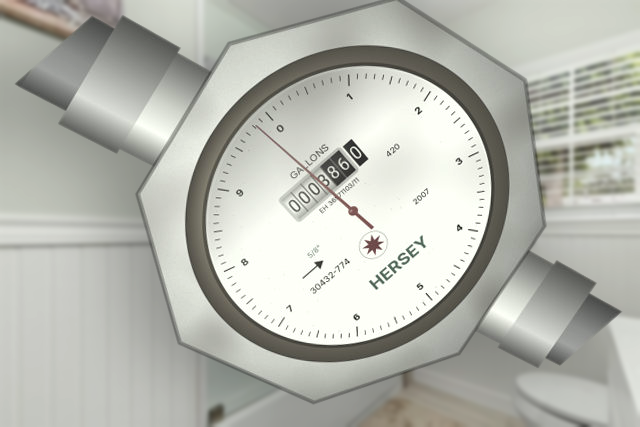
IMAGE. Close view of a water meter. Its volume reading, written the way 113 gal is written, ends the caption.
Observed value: 3859.8 gal
